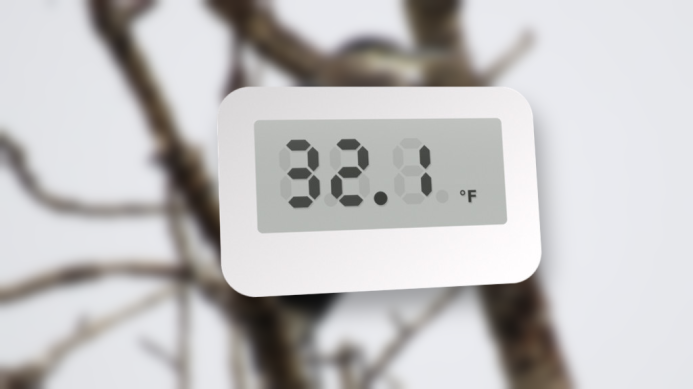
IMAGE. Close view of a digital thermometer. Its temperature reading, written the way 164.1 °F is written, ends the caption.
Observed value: 32.1 °F
